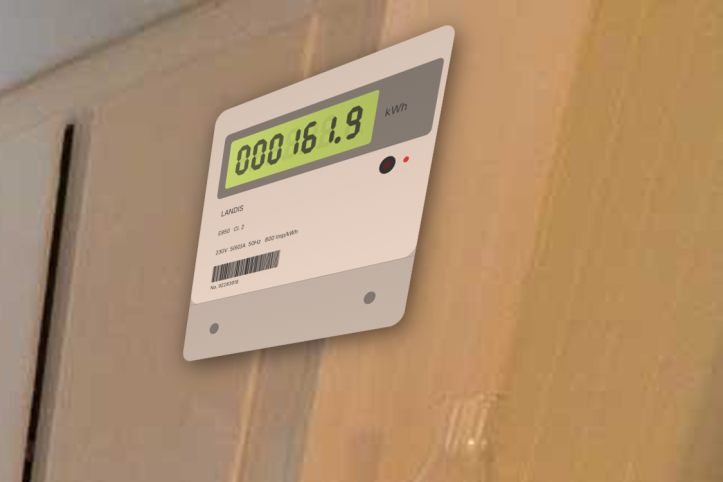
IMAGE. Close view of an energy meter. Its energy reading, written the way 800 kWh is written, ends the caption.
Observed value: 161.9 kWh
